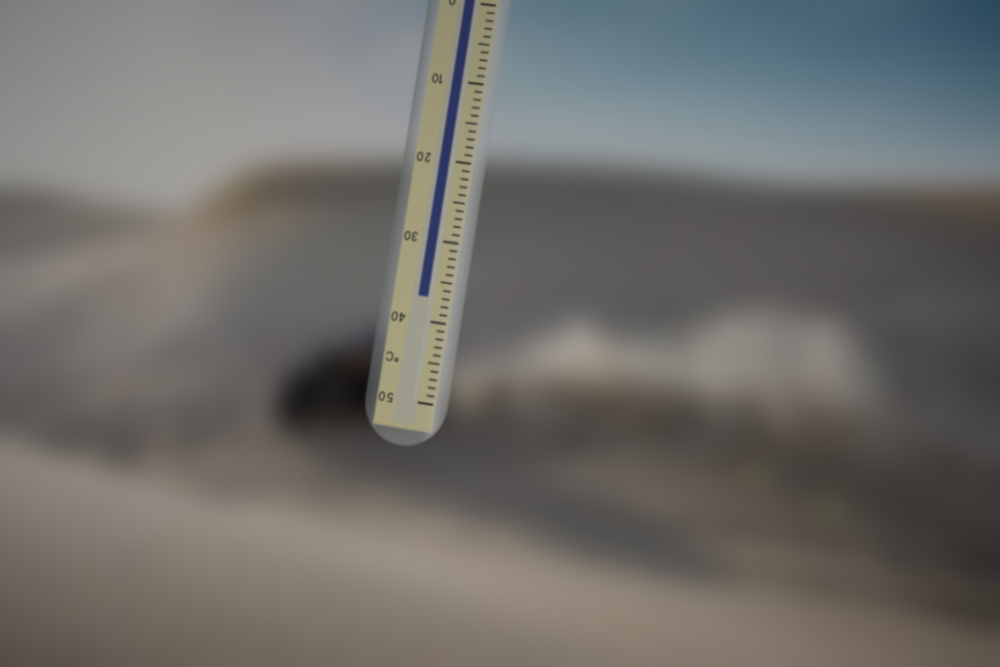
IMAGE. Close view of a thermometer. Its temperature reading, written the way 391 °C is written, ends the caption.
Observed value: 37 °C
